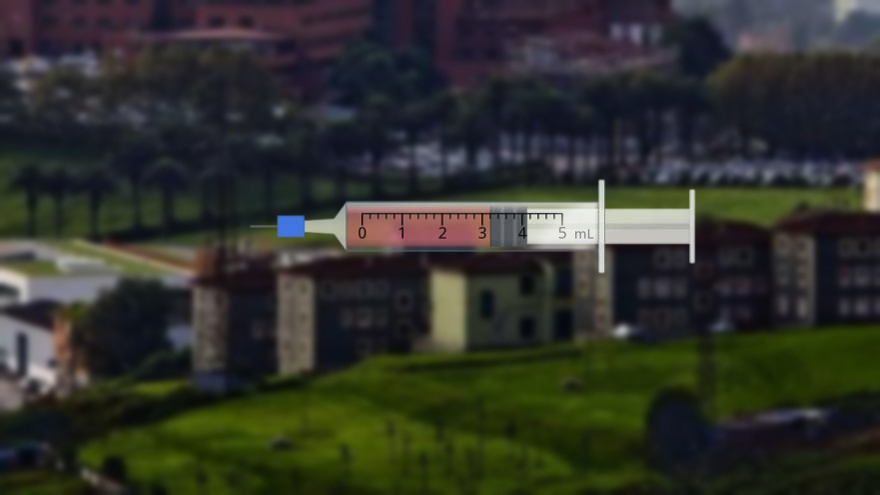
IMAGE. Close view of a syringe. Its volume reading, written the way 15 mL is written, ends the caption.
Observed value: 3.2 mL
